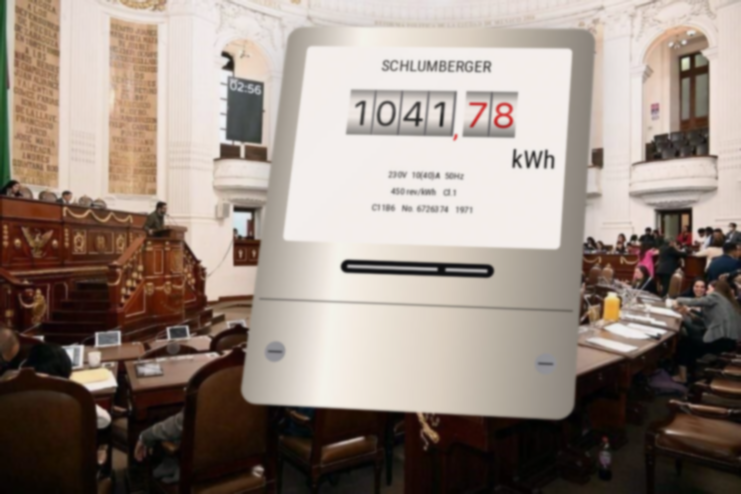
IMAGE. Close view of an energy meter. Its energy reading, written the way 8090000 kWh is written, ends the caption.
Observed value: 1041.78 kWh
